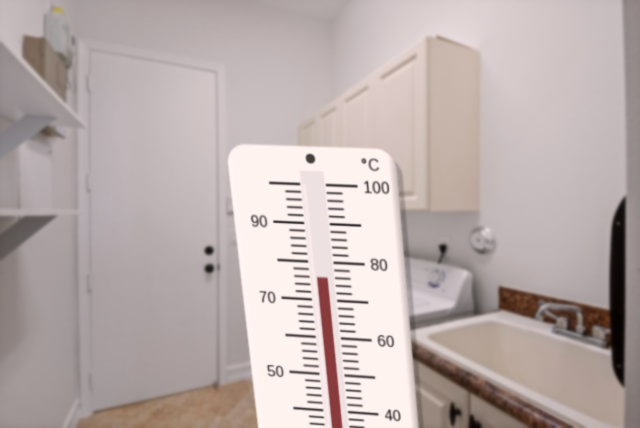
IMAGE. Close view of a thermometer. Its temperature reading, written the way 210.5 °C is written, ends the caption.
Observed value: 76 °C
